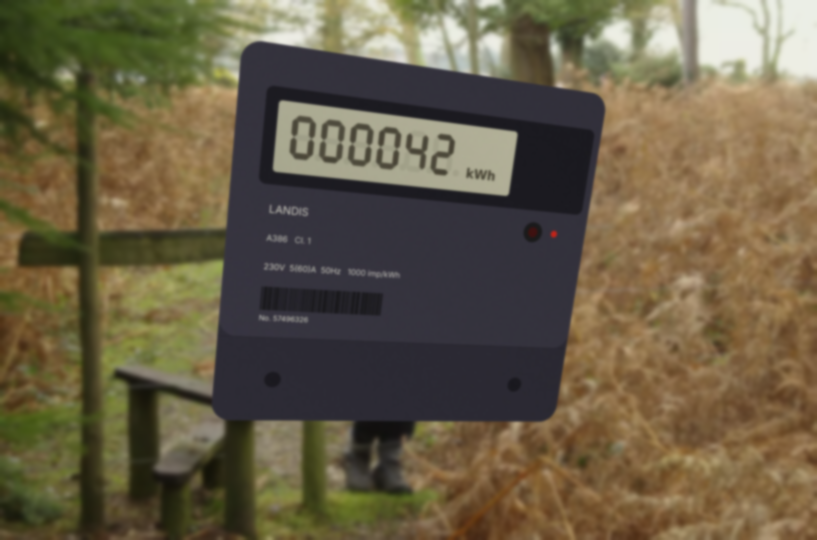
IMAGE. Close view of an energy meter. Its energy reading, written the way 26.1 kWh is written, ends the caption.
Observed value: 42 kWh
